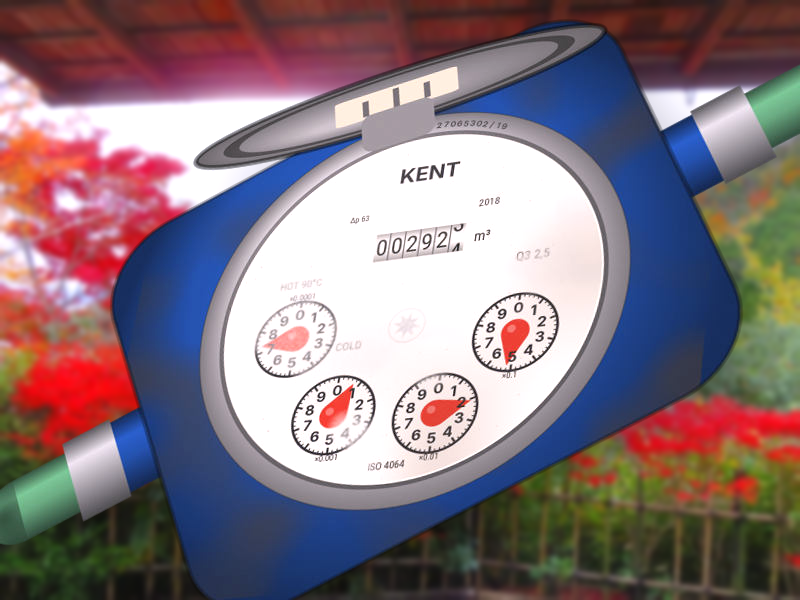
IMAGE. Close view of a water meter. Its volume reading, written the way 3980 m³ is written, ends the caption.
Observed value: 2923.5207 m³
